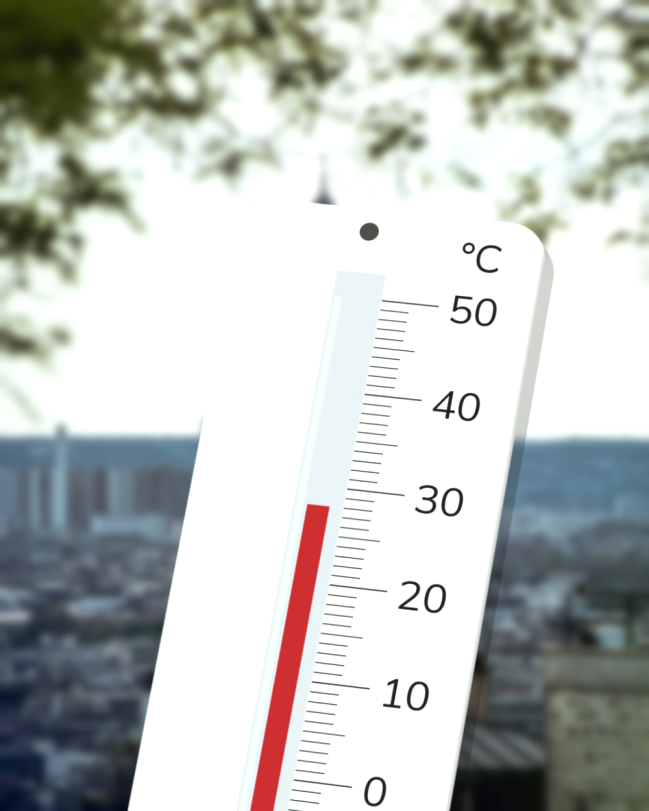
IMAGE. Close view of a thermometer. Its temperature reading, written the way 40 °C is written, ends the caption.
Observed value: 28 °C
